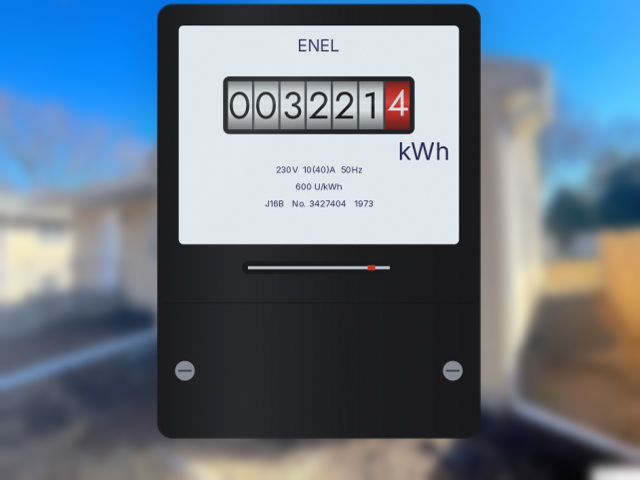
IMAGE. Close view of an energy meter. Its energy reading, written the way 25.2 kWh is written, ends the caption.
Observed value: 3221.4 kWh
